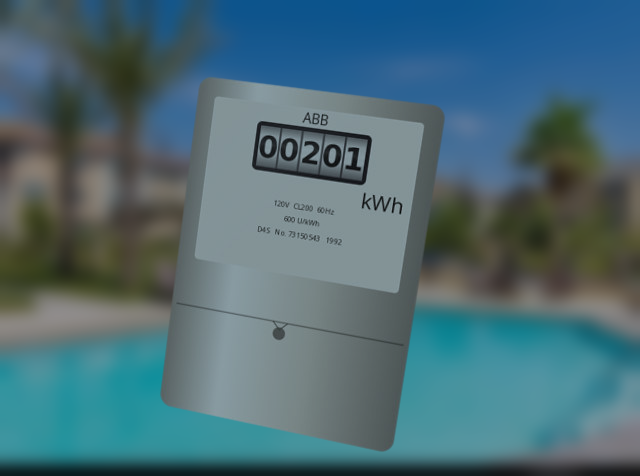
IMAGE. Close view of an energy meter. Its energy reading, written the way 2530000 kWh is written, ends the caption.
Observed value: 201 kWh
